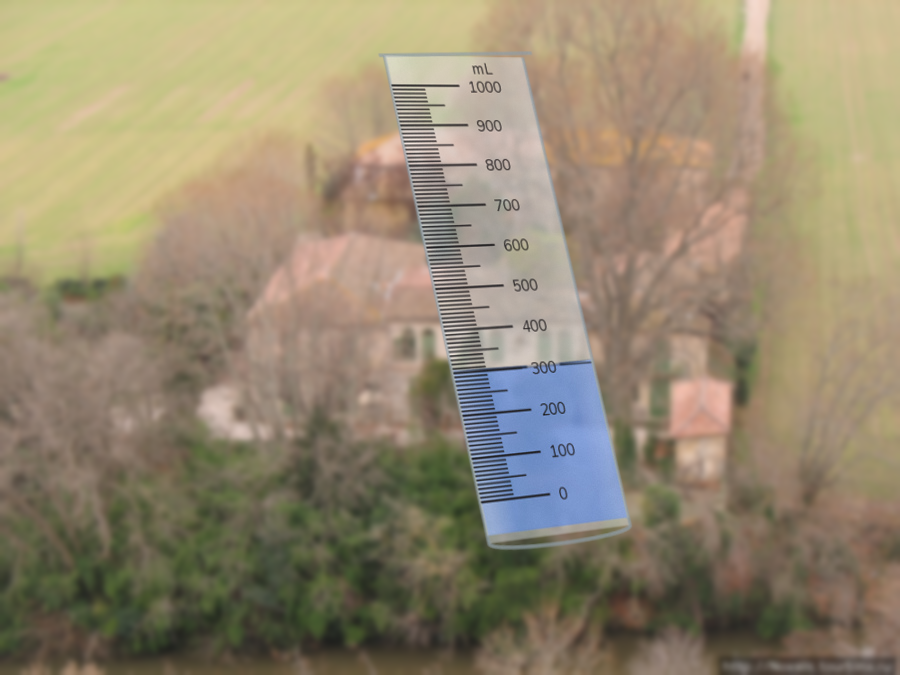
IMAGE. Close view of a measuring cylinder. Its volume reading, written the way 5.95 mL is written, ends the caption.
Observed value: 300 mL
